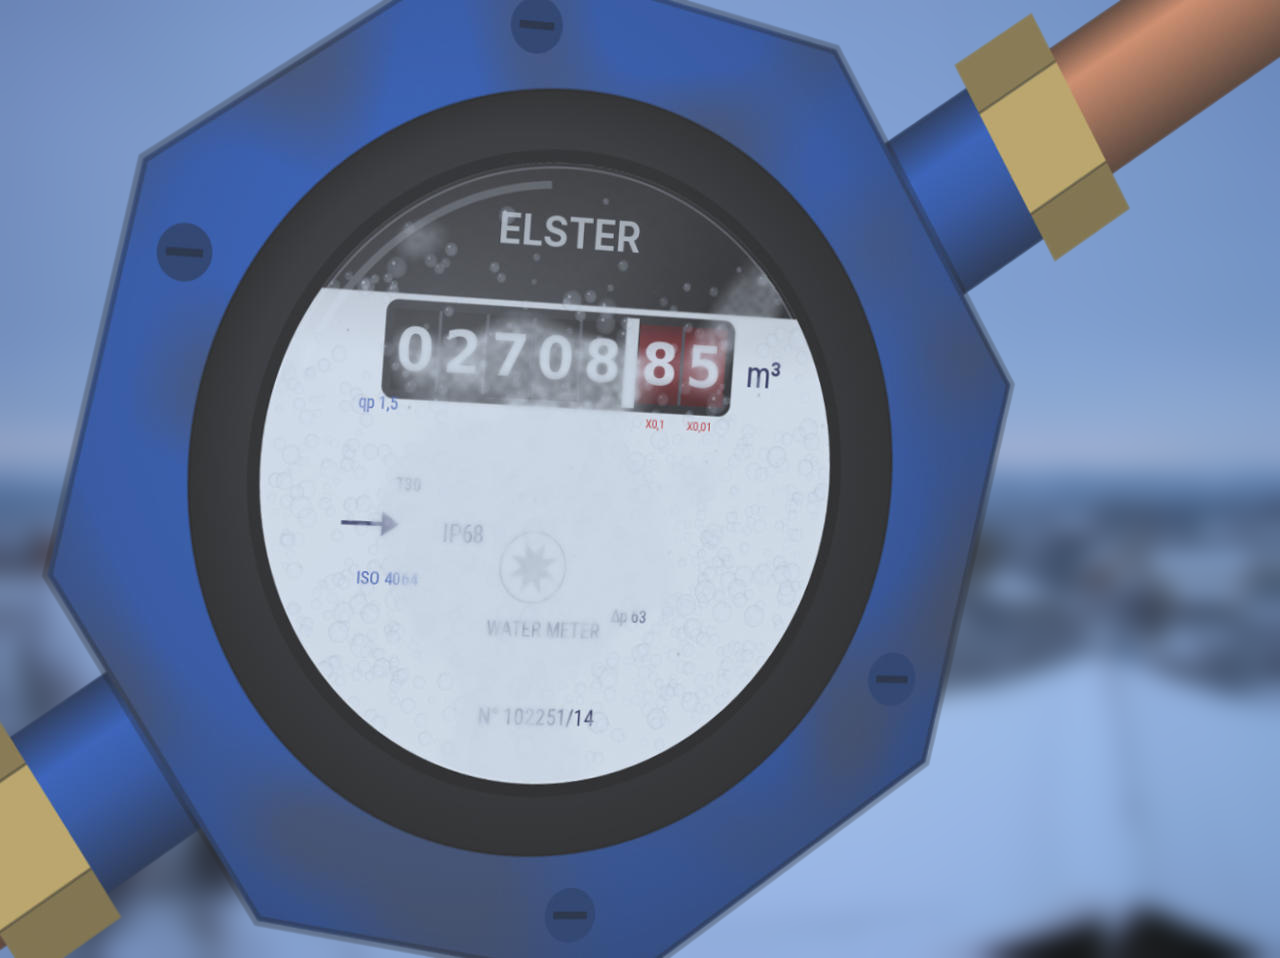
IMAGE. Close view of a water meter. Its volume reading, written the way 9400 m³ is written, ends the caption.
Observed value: 2708.85 m³
